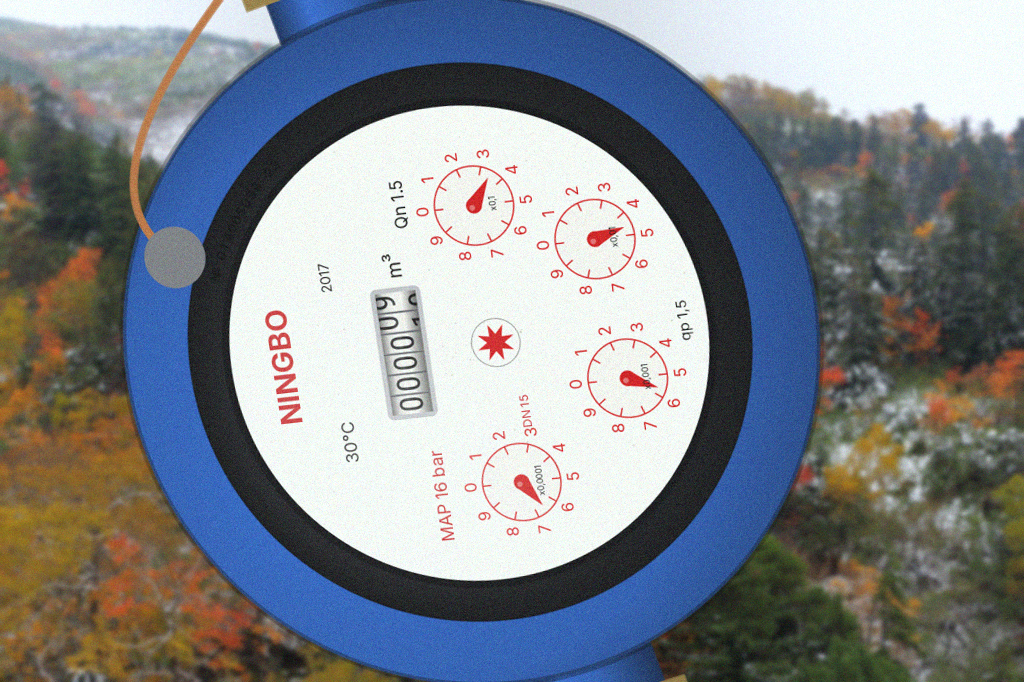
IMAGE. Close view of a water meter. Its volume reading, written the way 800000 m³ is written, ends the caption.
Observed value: 9.3456 m³
